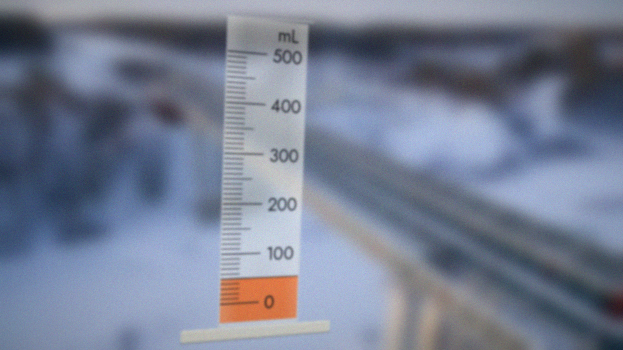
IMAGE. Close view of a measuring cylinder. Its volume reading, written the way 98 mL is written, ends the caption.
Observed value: 50 mL
